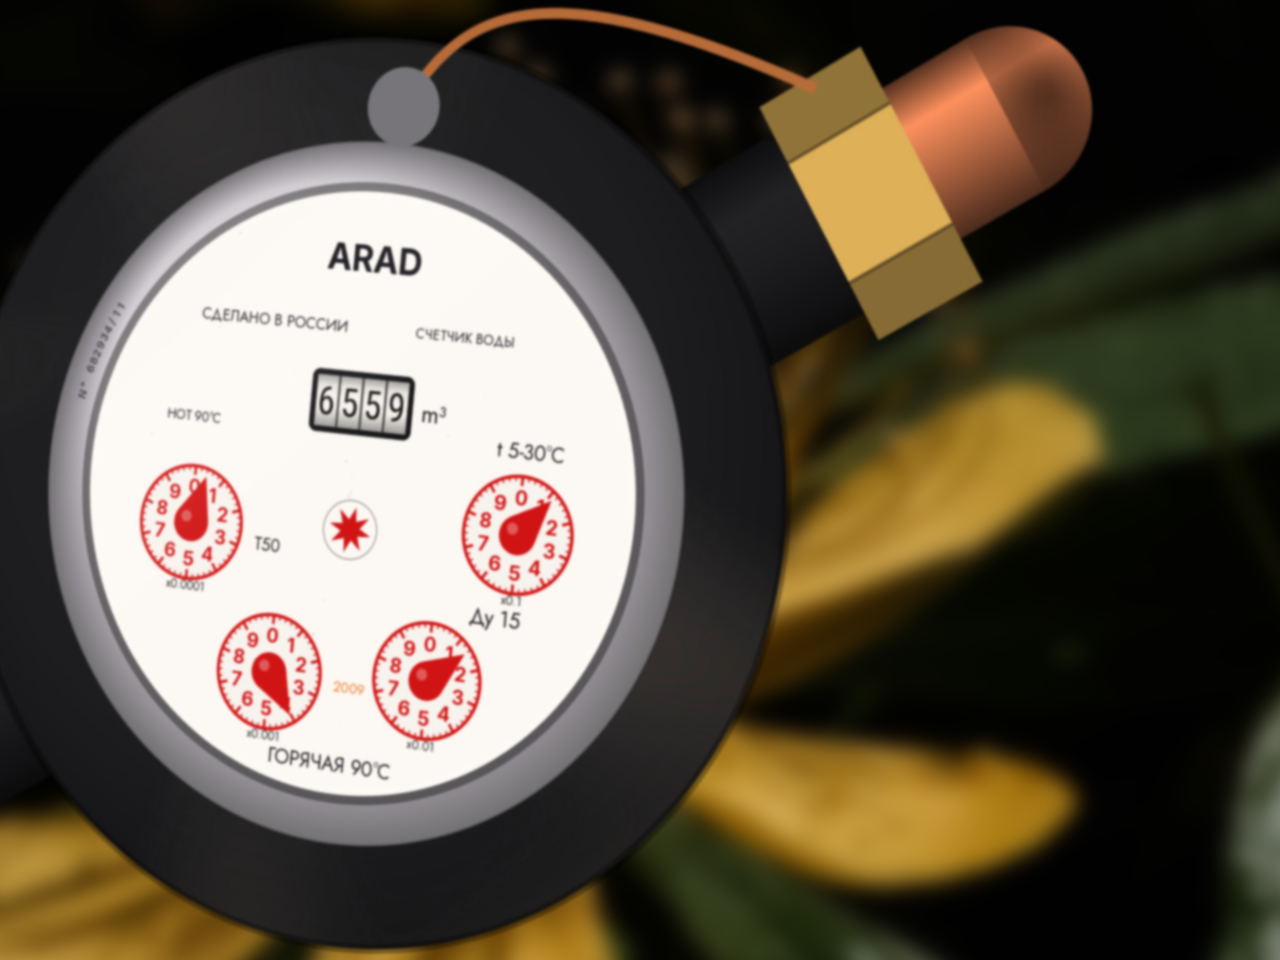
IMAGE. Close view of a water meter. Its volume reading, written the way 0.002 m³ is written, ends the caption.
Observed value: 6559.1140 m³
